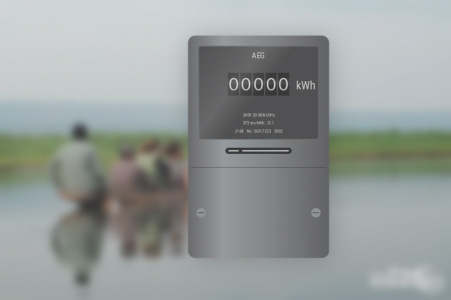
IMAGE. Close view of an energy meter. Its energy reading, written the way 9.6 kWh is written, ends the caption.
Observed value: 0 kWh
